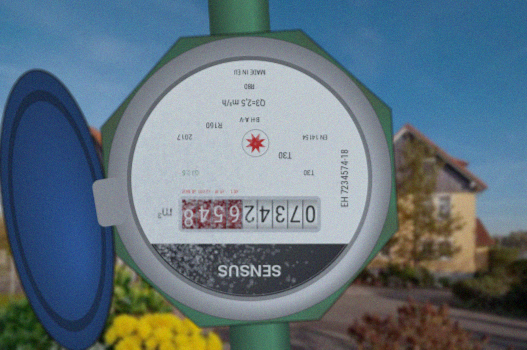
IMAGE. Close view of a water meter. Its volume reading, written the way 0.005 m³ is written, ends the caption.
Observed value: 7342.6548 m³
